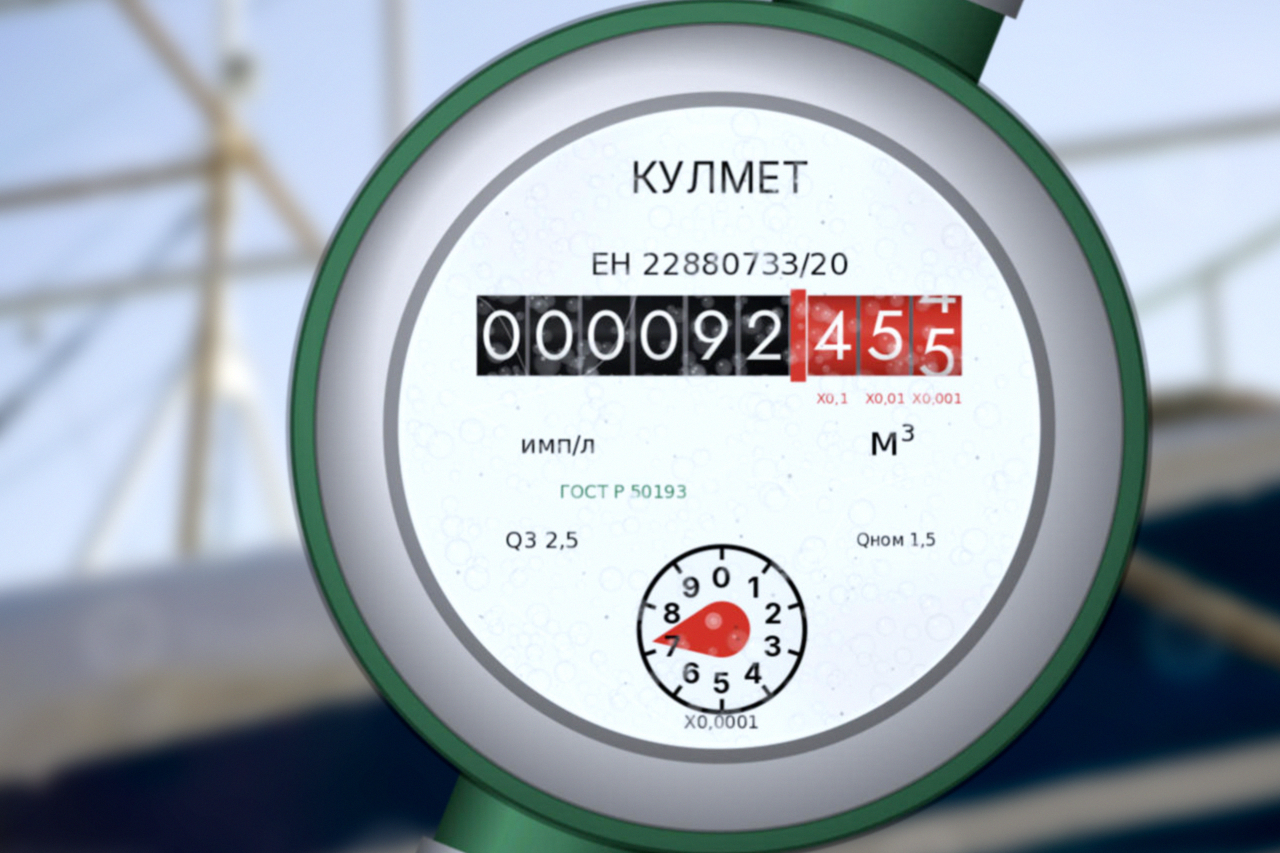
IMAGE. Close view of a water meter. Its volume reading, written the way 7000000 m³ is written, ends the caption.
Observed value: 92.4547 m³
